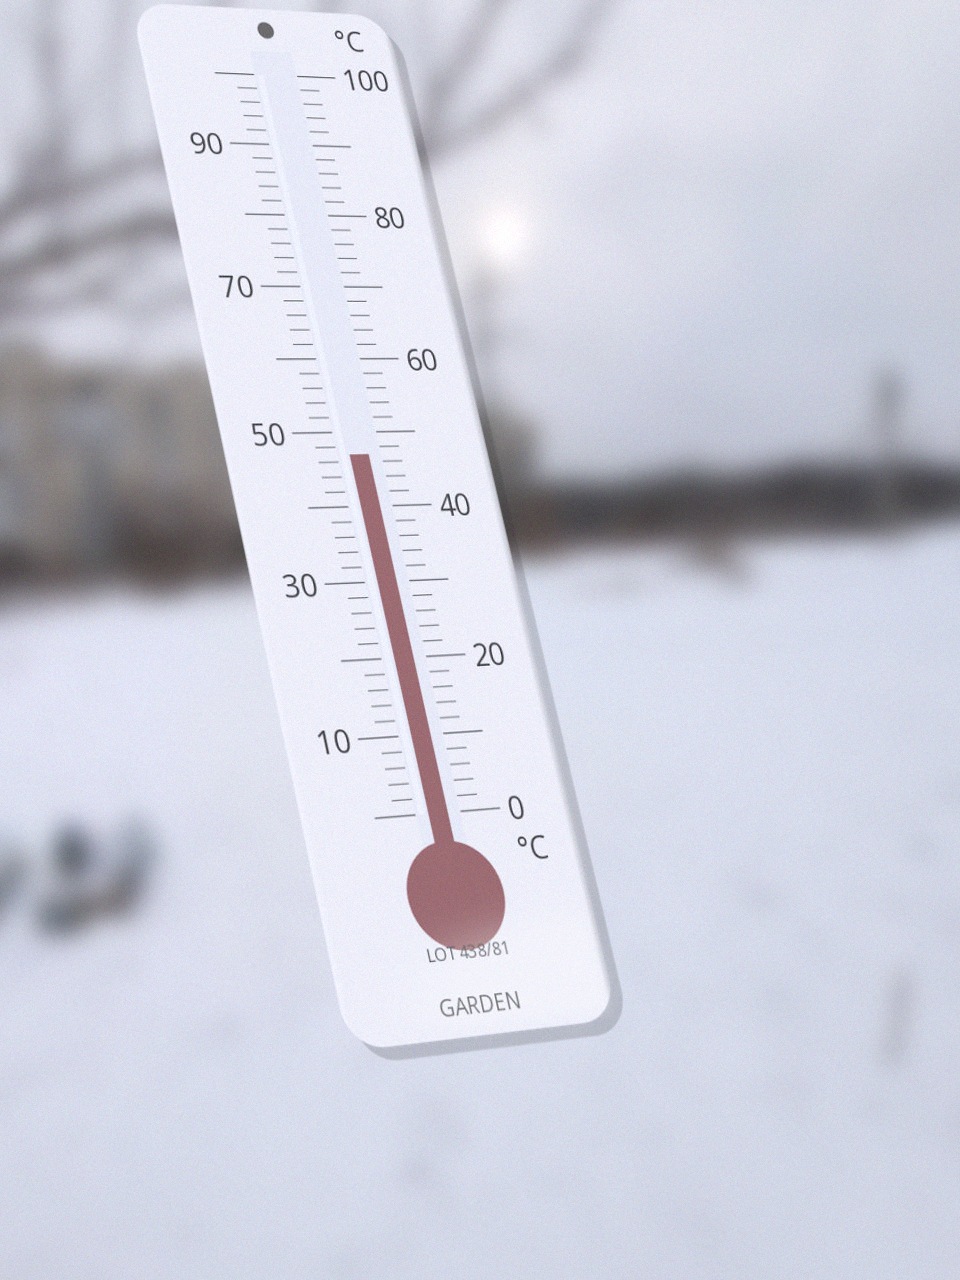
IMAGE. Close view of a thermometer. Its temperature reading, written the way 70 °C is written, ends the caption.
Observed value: 47 °C
